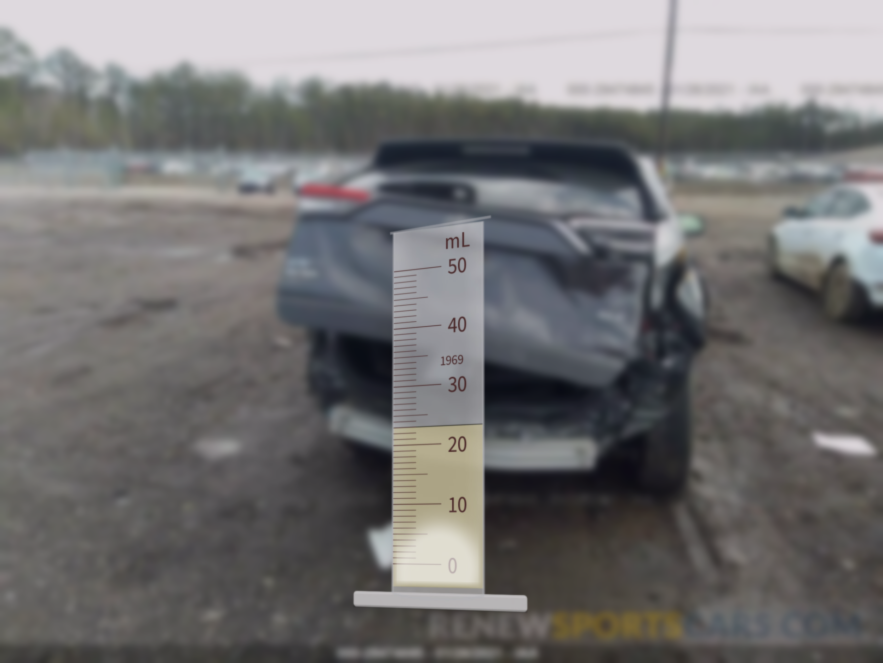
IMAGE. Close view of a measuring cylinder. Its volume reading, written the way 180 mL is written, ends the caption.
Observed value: 23 mL
